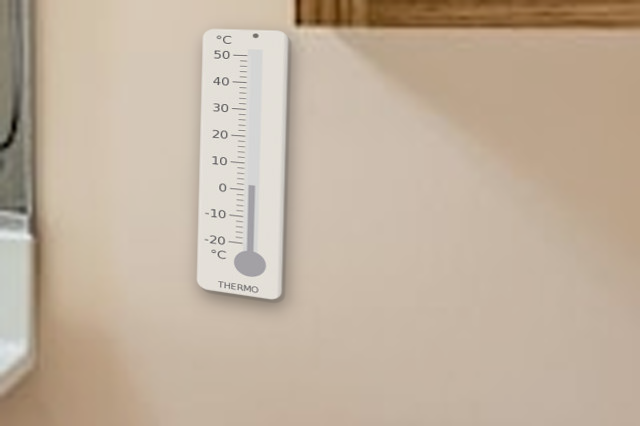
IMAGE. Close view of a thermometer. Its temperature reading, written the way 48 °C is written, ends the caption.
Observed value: 2 °C
